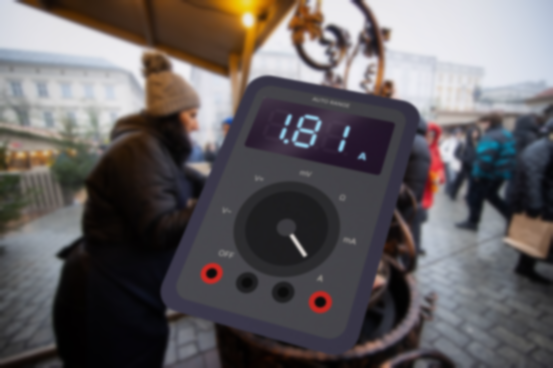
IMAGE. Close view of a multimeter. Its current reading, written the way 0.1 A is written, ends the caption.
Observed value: 1.81 A
